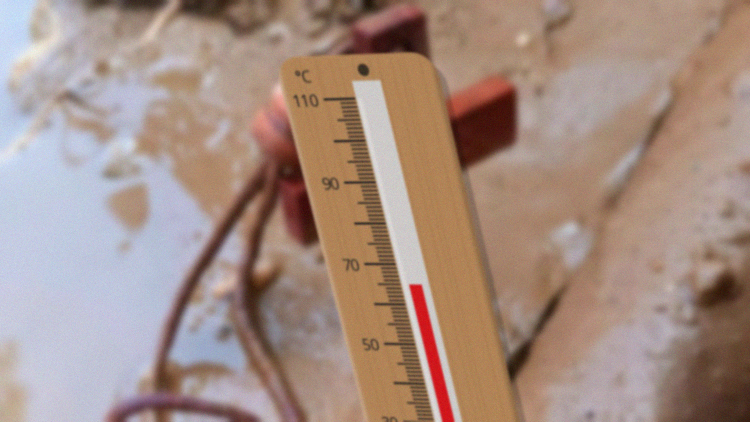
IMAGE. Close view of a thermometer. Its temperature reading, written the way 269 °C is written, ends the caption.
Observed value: 65 °C
